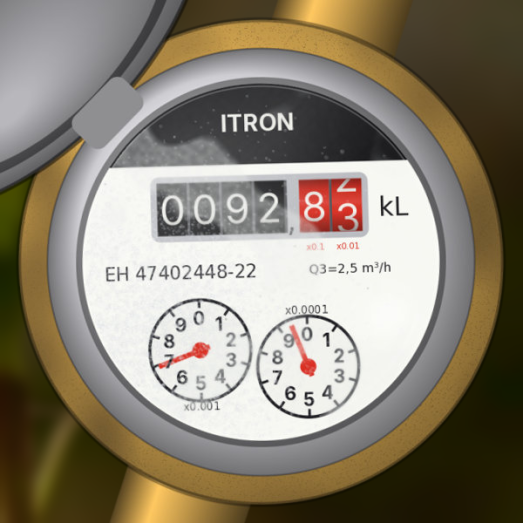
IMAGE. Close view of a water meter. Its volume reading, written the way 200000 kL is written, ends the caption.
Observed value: 92.8269 kL
